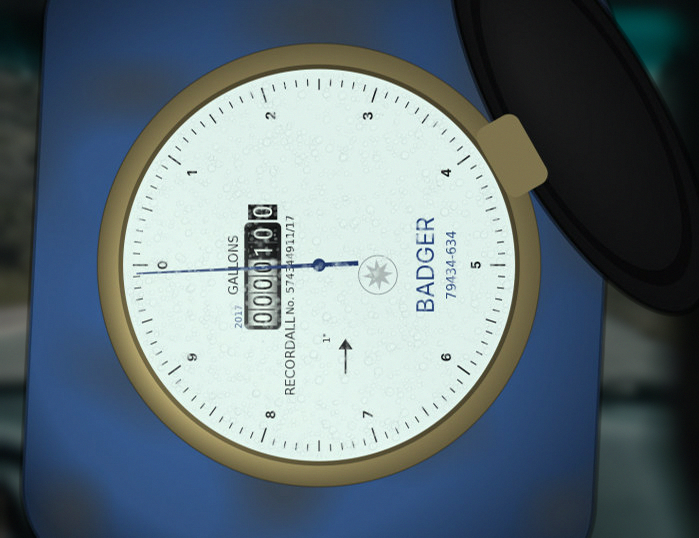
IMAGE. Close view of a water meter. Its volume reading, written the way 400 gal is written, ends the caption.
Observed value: 99.9 gal
